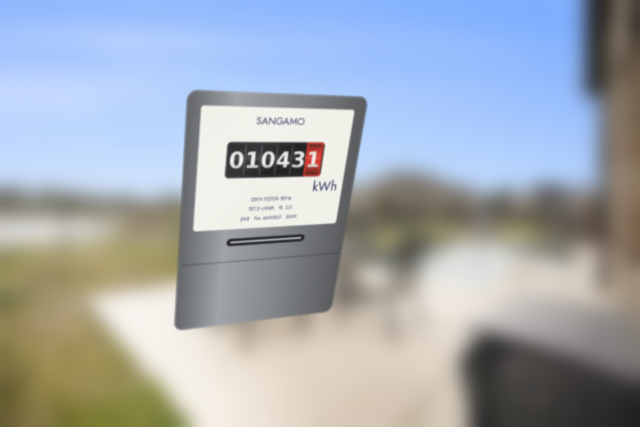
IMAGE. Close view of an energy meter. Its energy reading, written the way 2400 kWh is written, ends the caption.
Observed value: 1043.1 kWh
